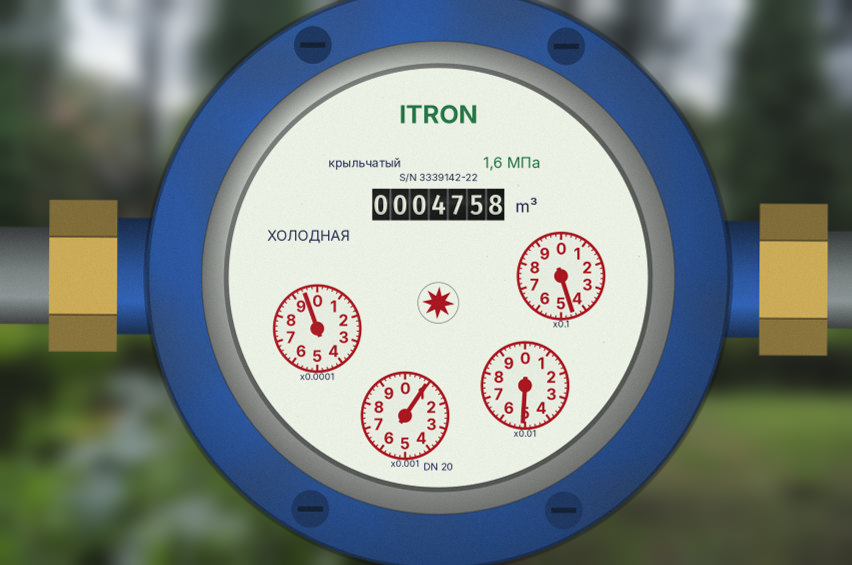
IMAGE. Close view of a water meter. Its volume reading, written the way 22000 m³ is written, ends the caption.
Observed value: 4758.4509 m³
